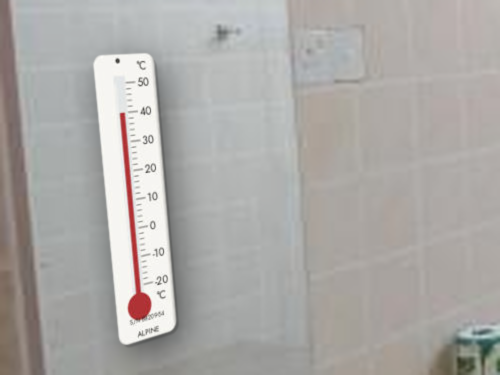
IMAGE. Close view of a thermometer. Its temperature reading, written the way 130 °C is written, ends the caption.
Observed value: 40 °C
